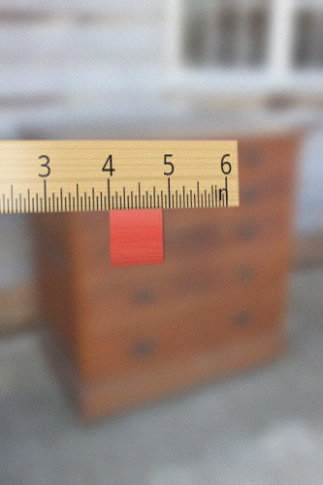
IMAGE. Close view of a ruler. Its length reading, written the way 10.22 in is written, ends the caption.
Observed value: 0.875 in
